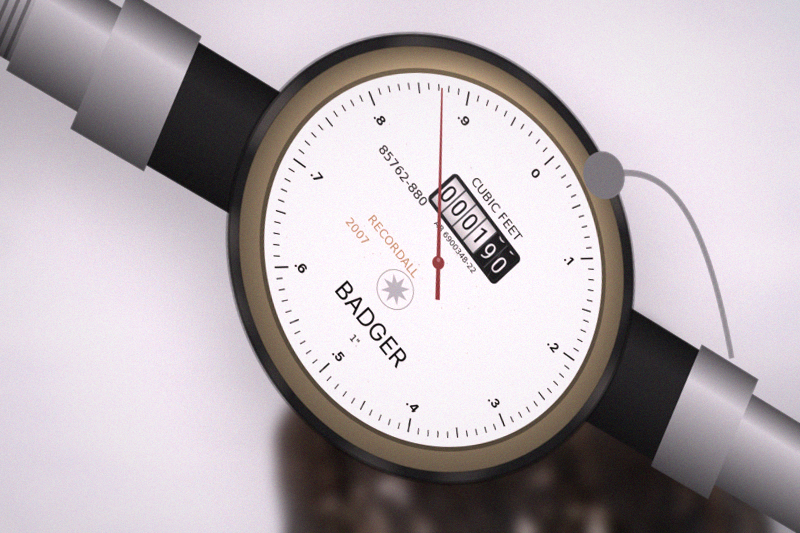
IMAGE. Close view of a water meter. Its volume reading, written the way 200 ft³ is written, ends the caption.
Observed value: 189.87 ft³
